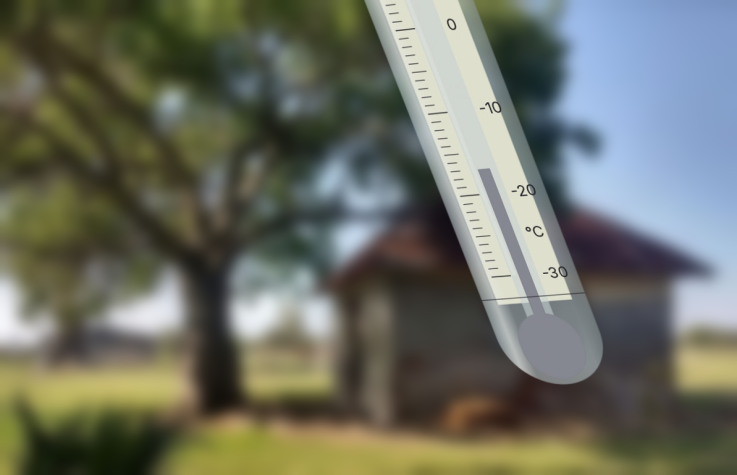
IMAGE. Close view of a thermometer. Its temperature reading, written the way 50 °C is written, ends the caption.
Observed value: -17 °C
